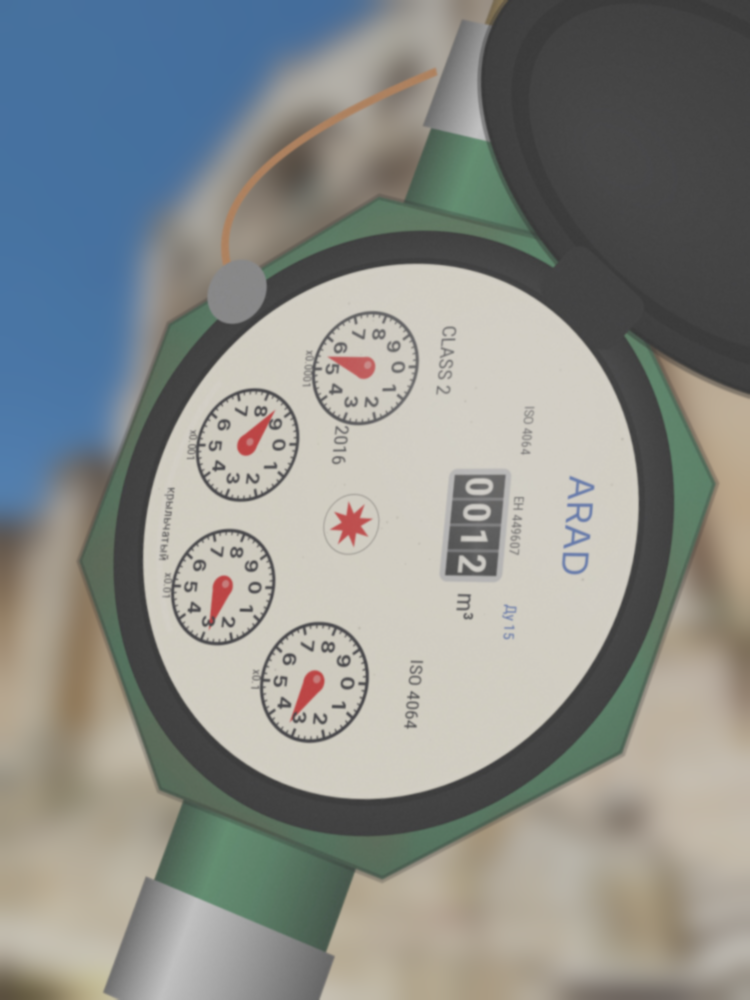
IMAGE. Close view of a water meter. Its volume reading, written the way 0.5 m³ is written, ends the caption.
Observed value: 12.3285 m³
